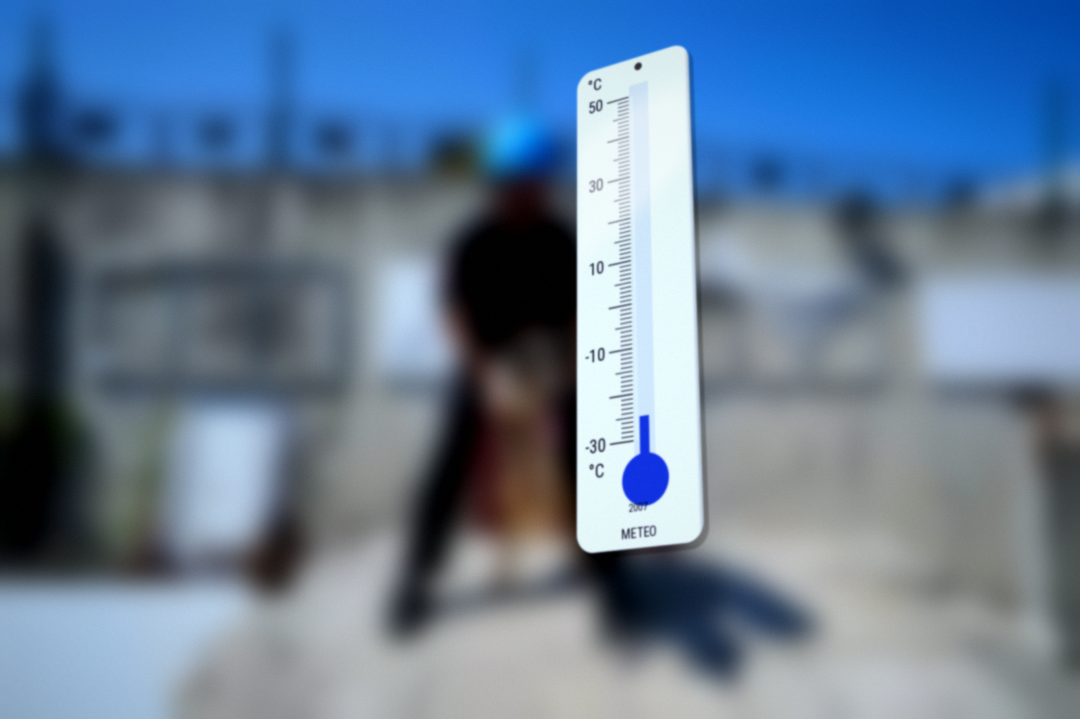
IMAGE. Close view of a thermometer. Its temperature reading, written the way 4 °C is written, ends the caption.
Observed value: -25 °C
